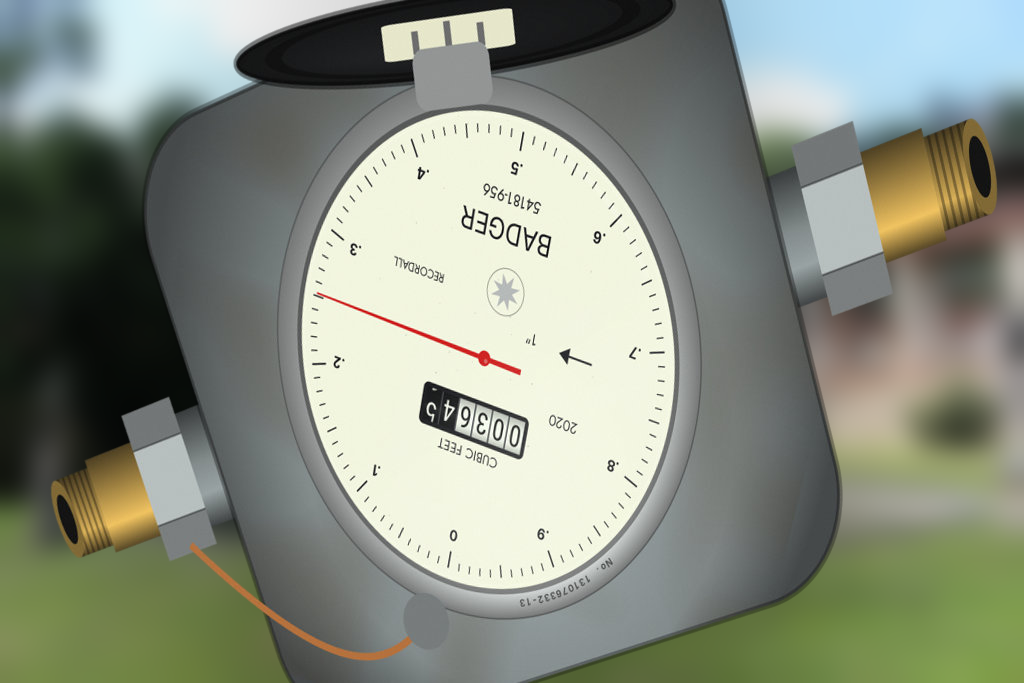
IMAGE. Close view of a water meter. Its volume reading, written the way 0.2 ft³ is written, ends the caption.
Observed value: 3645.25 ft³
